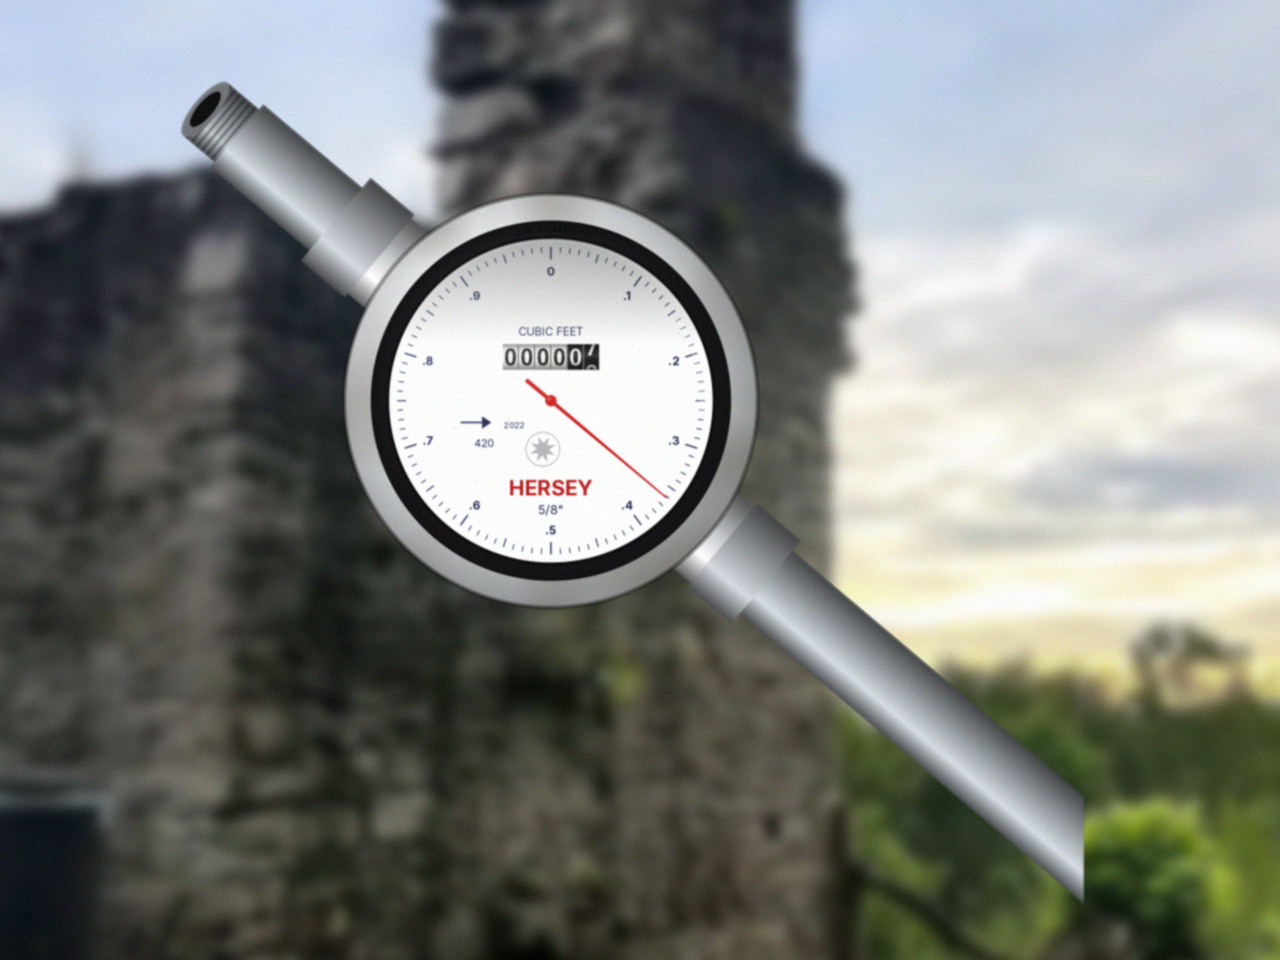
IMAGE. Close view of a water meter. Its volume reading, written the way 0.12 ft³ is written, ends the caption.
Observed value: 7.36 ft³
